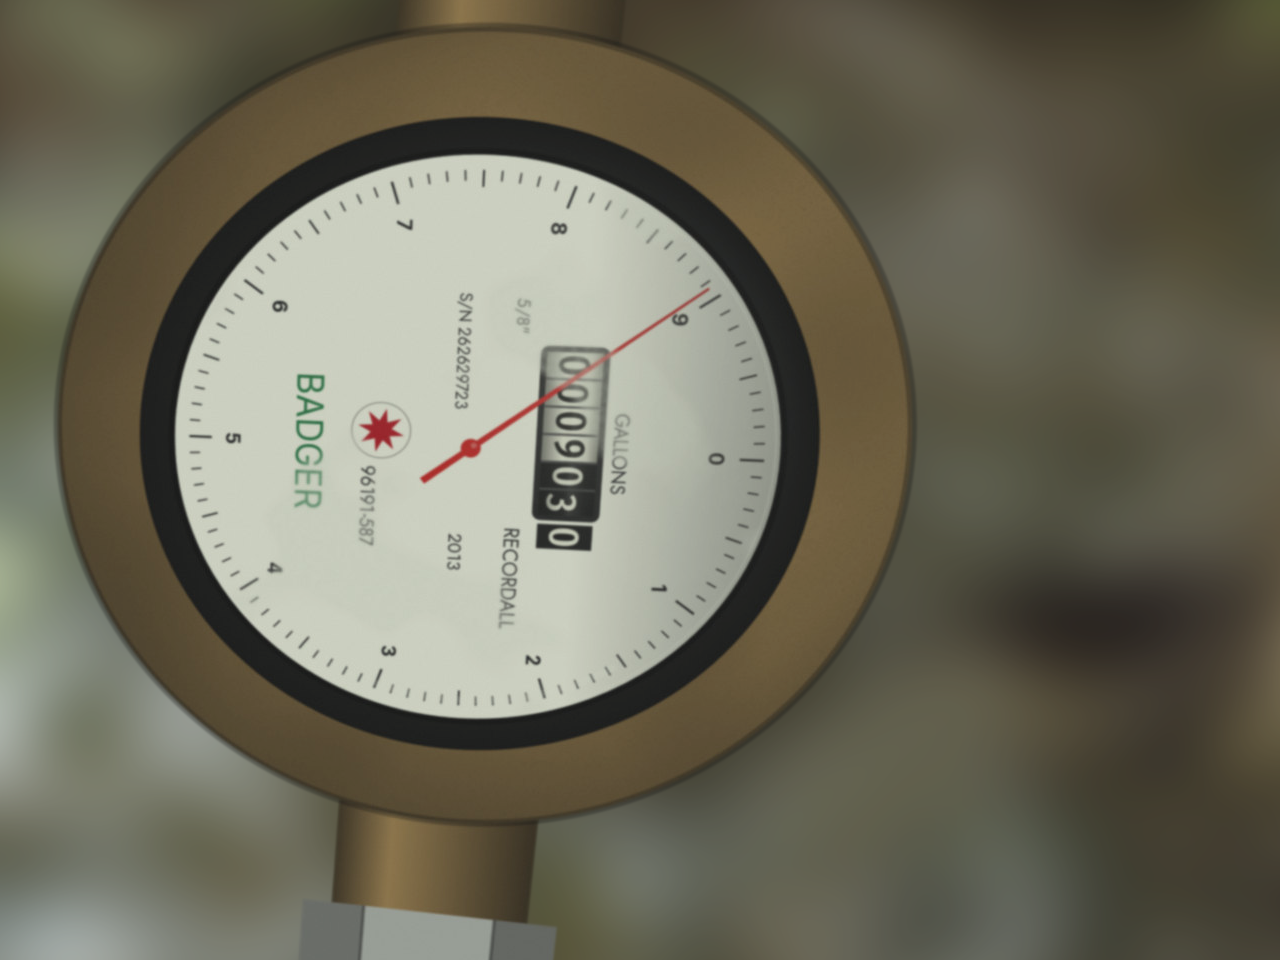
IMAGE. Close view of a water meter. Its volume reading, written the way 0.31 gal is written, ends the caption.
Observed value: 9028.9 gal
